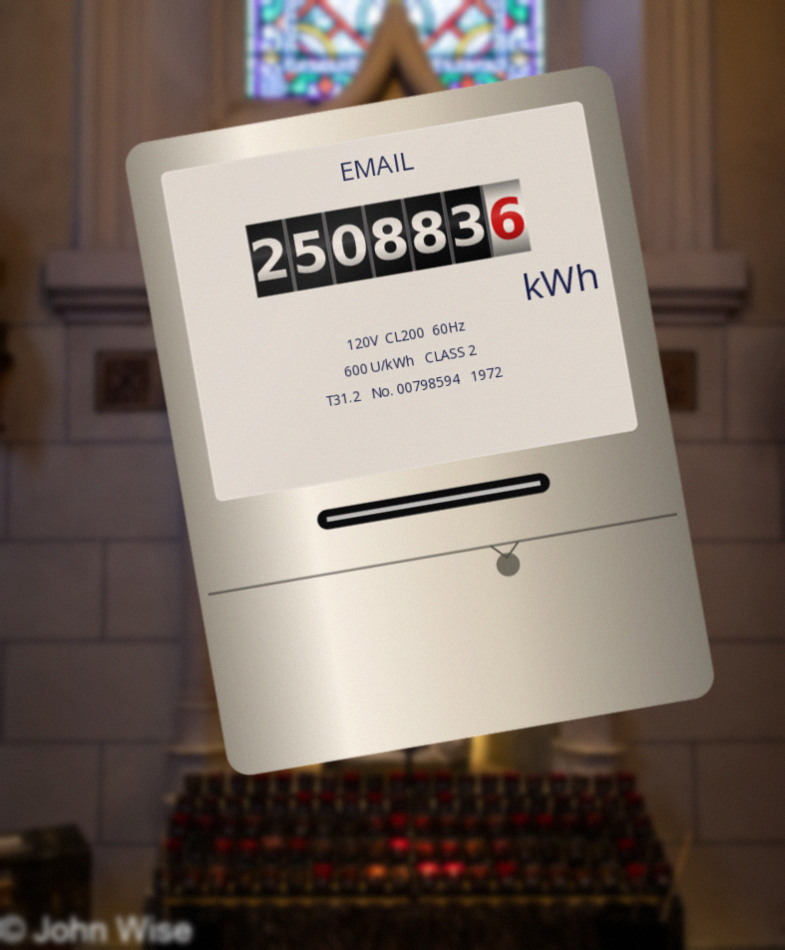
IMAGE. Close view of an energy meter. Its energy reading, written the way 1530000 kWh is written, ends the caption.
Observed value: 250883.6 kWh
